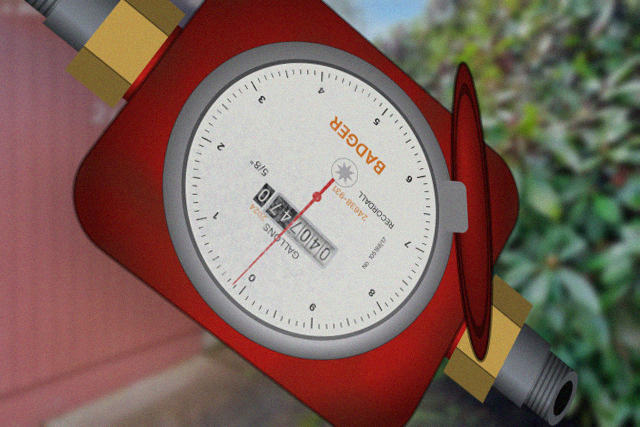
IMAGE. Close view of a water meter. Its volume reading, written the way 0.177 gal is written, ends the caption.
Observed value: 407470.1 gal
